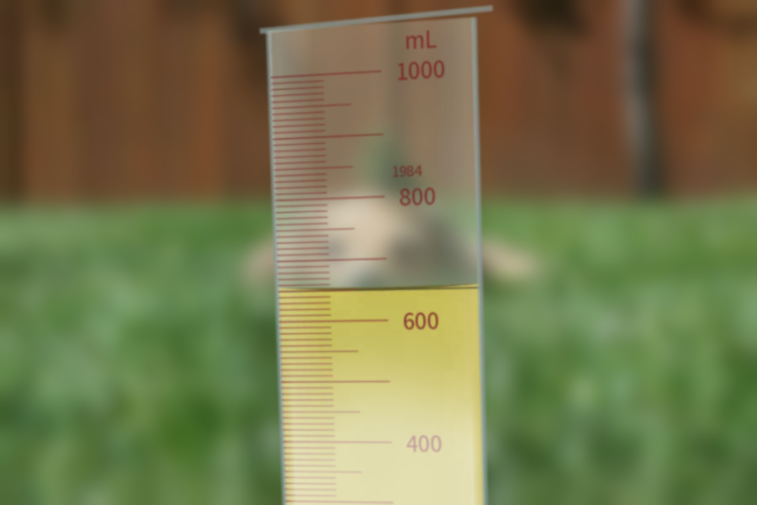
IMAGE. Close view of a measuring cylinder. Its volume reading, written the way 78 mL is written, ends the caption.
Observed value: 650 mL
